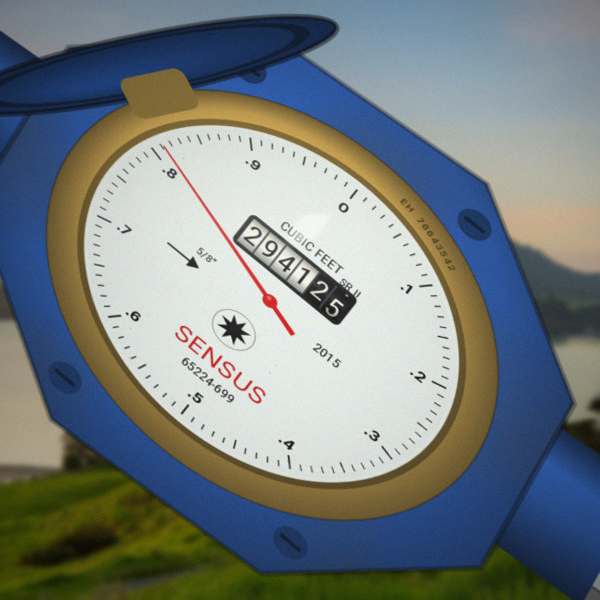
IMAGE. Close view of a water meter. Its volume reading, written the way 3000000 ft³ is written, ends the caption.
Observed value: 294124.81 ft³
